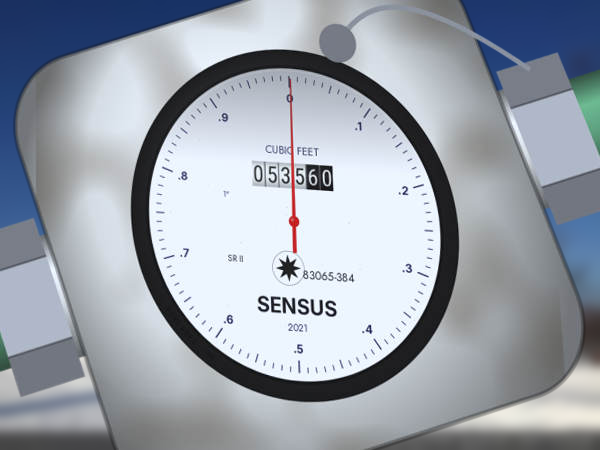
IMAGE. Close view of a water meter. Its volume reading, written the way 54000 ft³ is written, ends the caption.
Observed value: 53560.00 ft³
